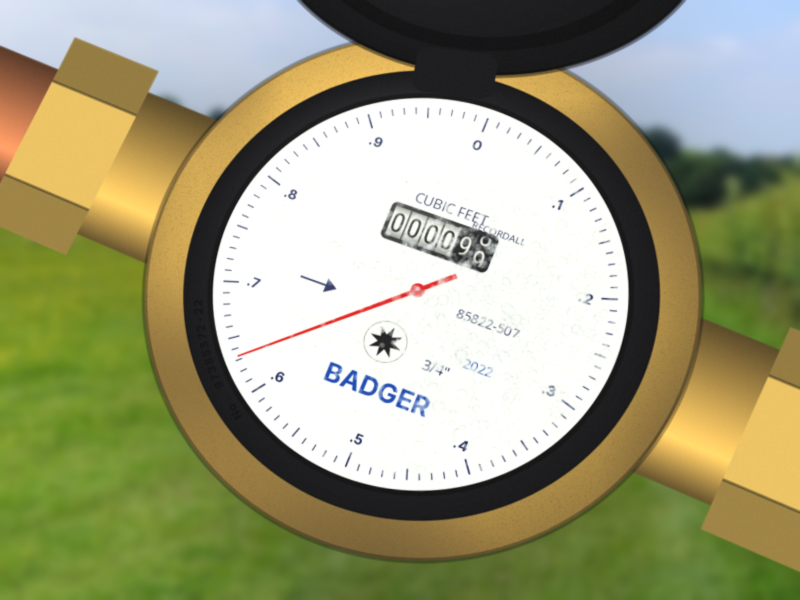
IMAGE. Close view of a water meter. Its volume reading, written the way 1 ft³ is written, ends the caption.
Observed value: 98.63 ft³
